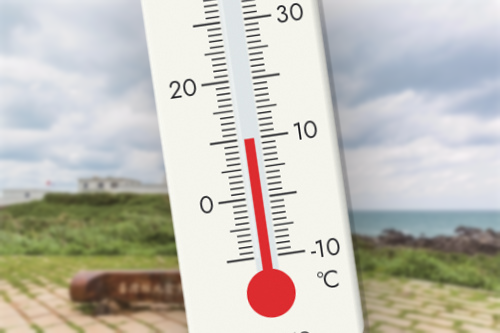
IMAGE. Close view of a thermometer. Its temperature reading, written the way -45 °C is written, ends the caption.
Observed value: 10 °C
